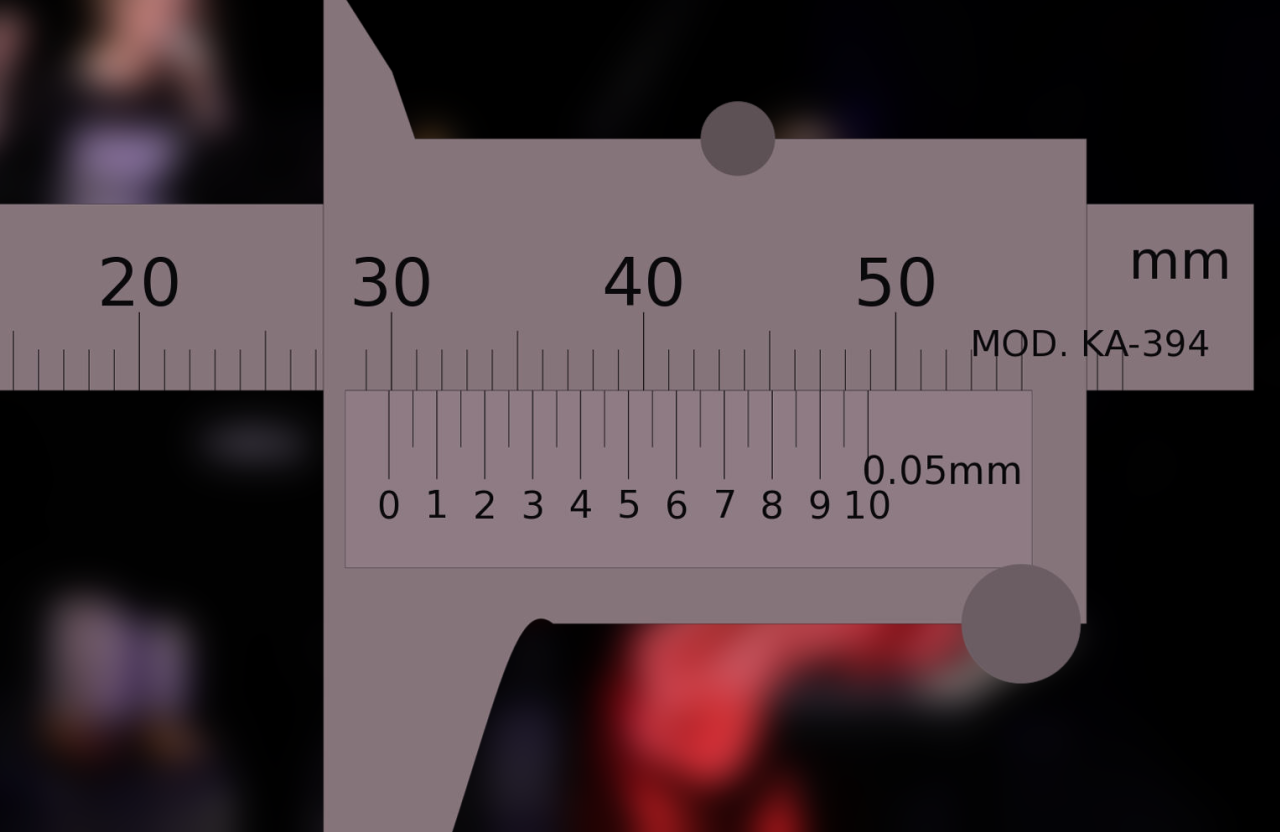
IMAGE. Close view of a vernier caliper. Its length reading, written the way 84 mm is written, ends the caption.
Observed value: 29.90 mm
